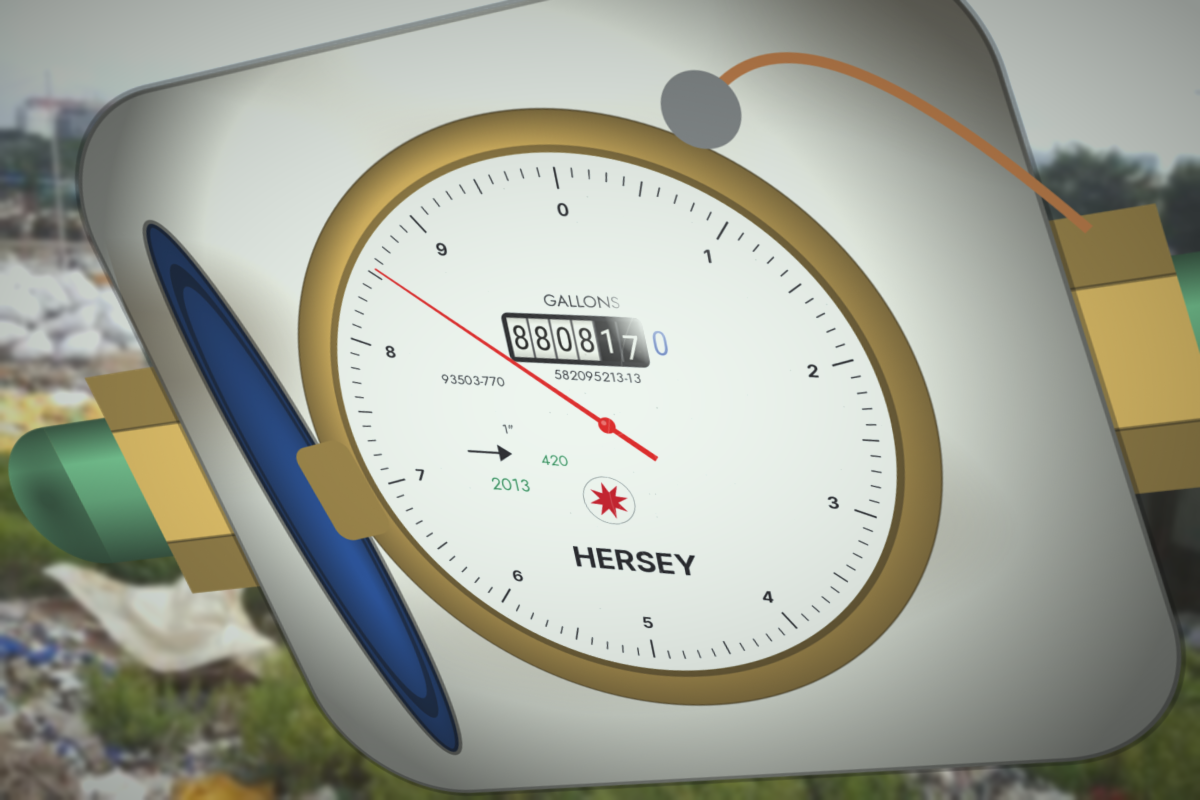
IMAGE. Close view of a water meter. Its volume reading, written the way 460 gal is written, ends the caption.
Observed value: 8808168.5 gal
